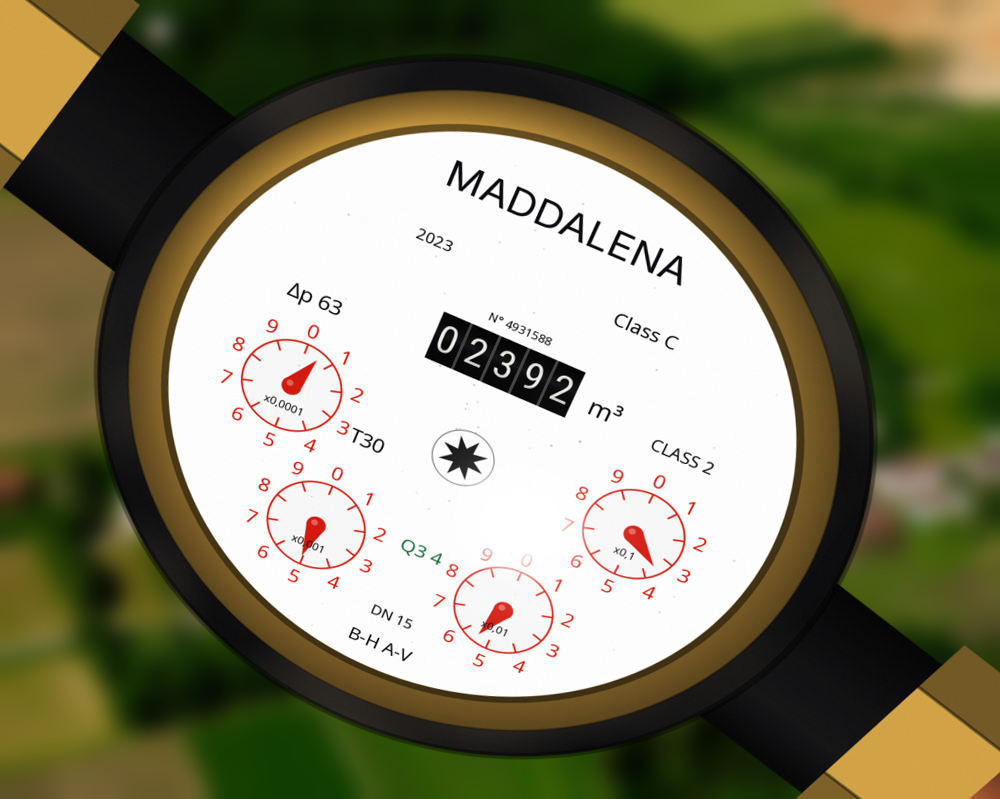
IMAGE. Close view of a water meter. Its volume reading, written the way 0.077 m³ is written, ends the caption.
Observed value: 2392.3550 m³
